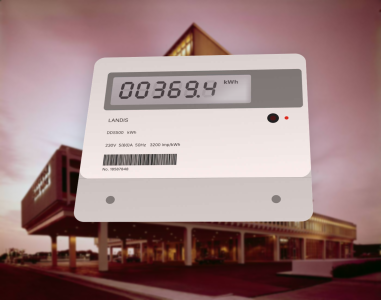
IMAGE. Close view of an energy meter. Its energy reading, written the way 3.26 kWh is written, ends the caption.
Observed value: 369.4 kWh
